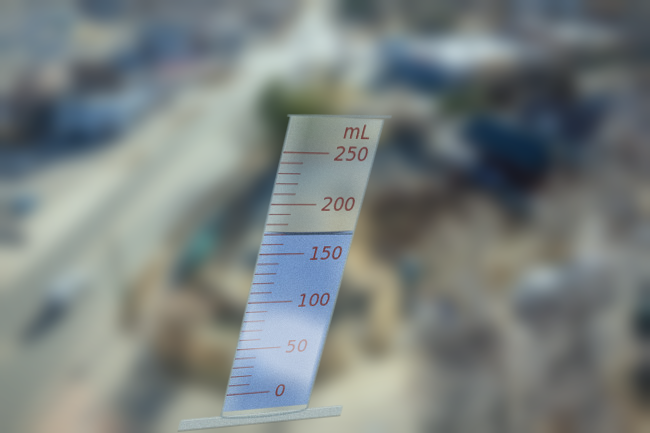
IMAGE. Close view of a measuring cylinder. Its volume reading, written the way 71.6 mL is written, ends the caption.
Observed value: 170 mL
